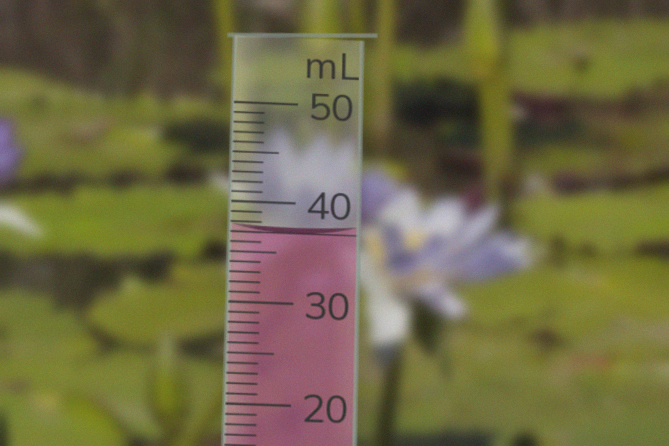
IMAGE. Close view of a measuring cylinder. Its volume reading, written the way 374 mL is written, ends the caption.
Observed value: 37 mL
